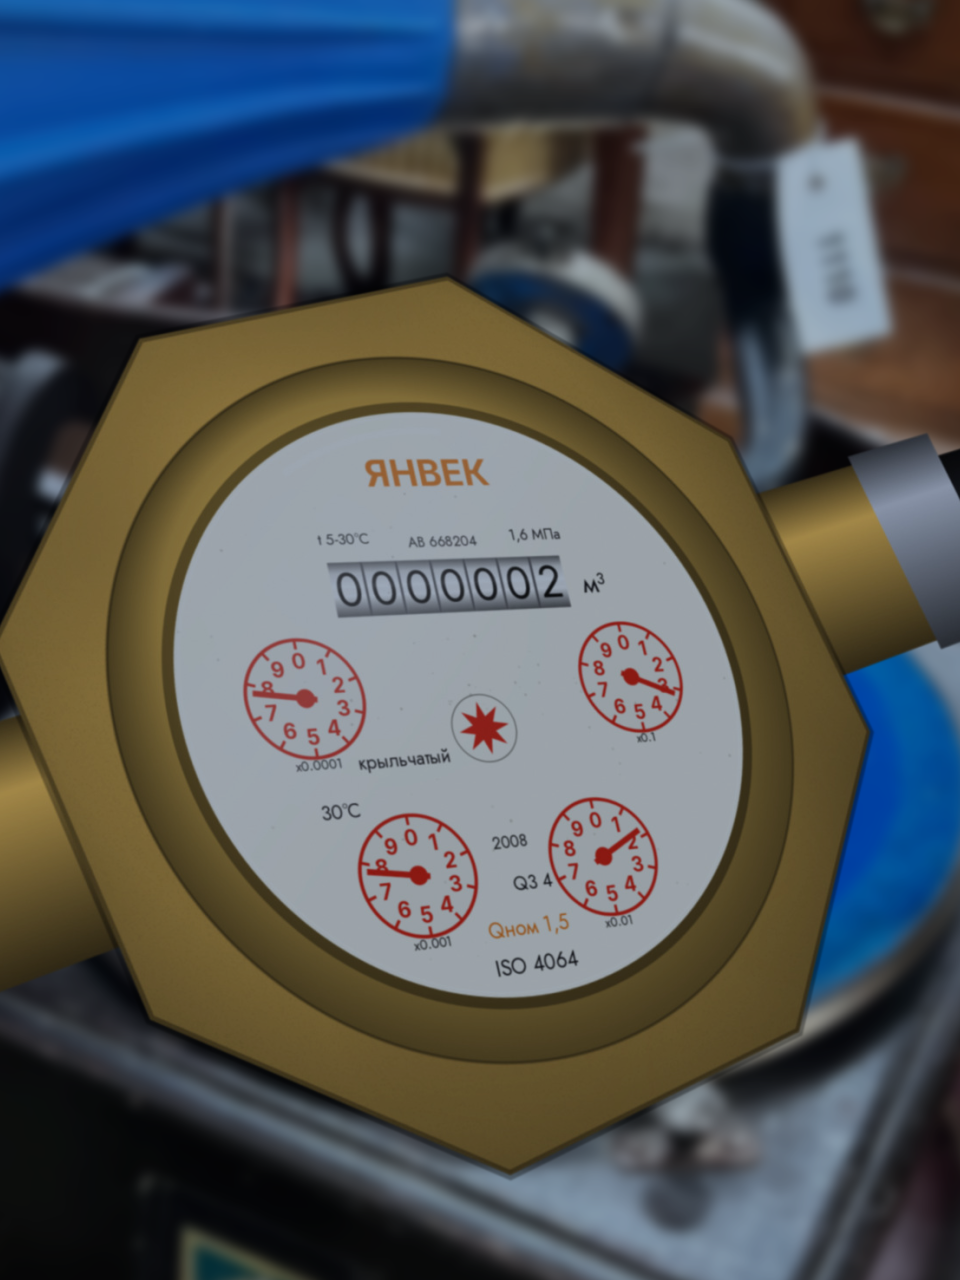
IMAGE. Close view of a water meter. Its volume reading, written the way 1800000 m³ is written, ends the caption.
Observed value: 2.3177 m³
